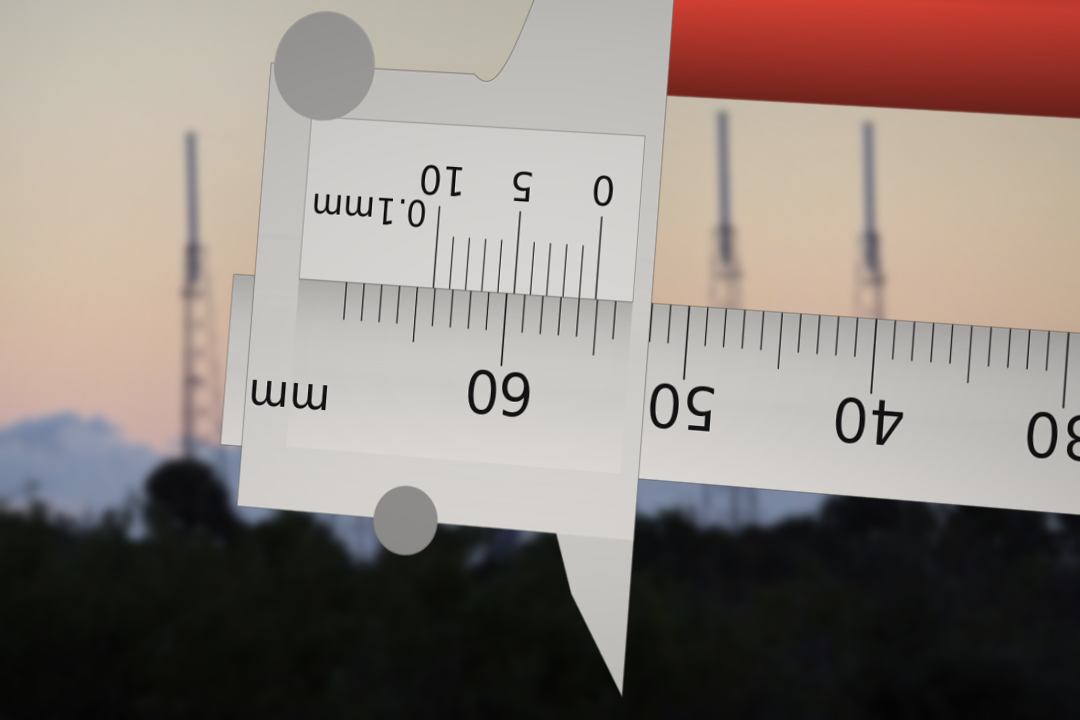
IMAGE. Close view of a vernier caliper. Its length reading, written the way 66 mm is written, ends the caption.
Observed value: 55.1 mm
